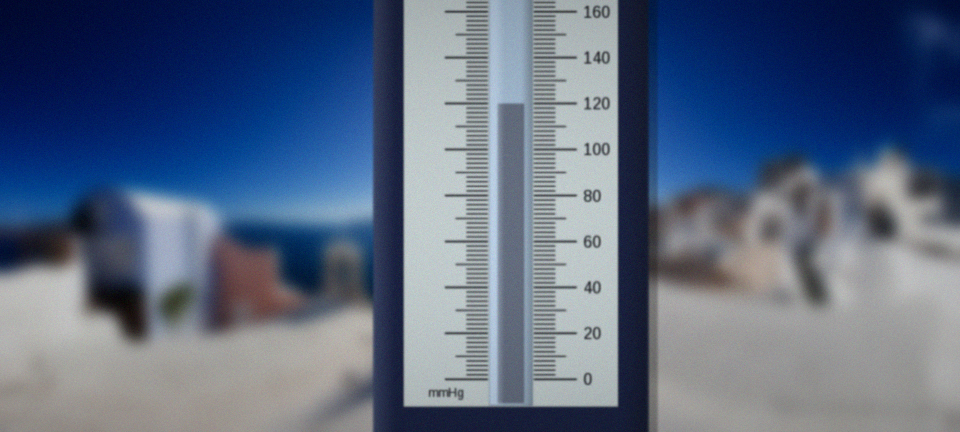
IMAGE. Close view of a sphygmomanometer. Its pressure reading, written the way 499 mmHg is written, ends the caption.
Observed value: 120 mmHg
